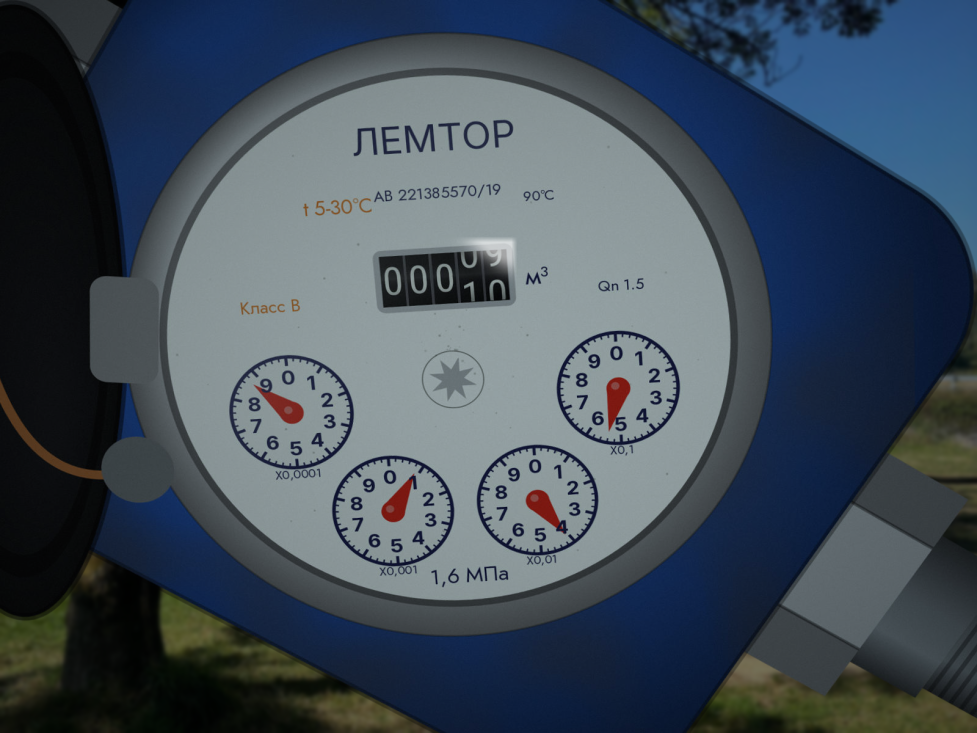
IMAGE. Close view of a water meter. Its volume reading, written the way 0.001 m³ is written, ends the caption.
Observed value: 9.5408 m³
